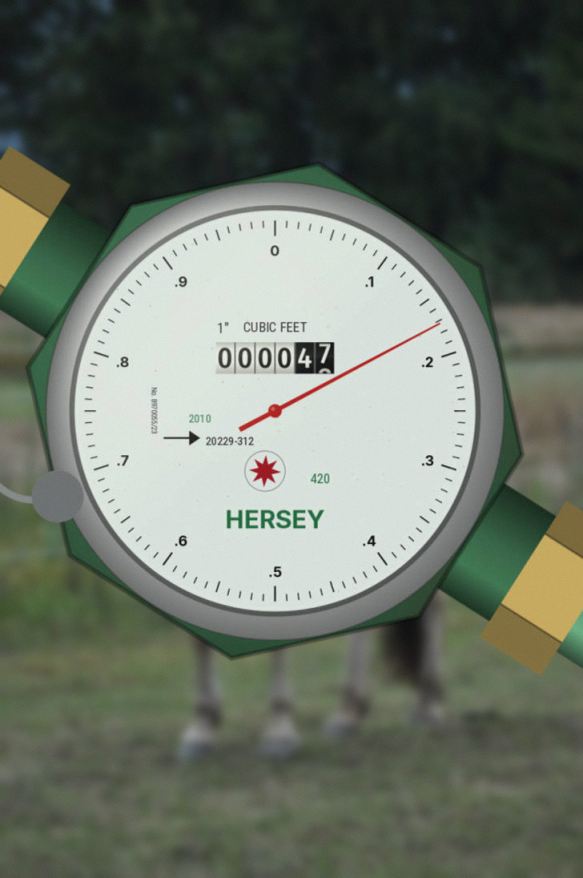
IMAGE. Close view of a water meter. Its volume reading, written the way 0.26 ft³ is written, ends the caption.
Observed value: 47.17 ft³
